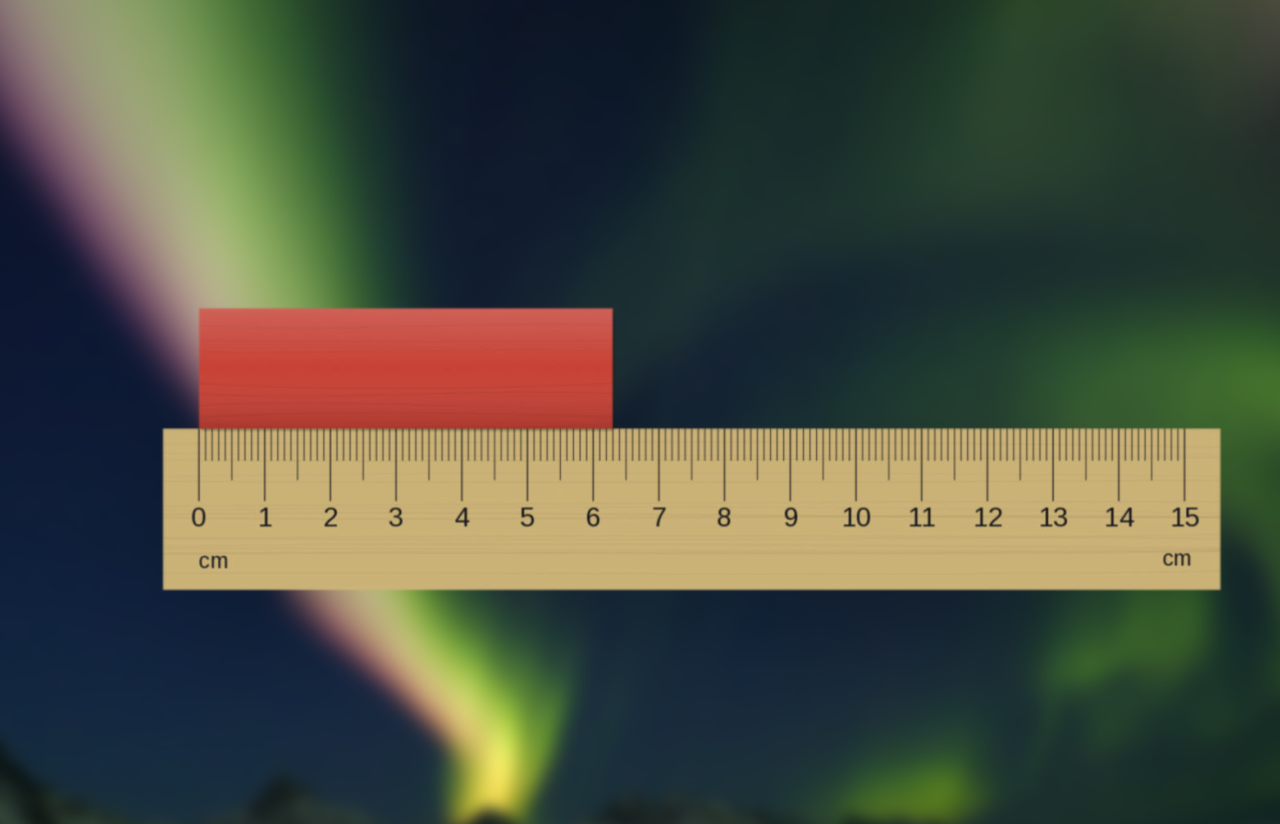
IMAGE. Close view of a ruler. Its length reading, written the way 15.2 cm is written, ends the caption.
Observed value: 6.3 cm
